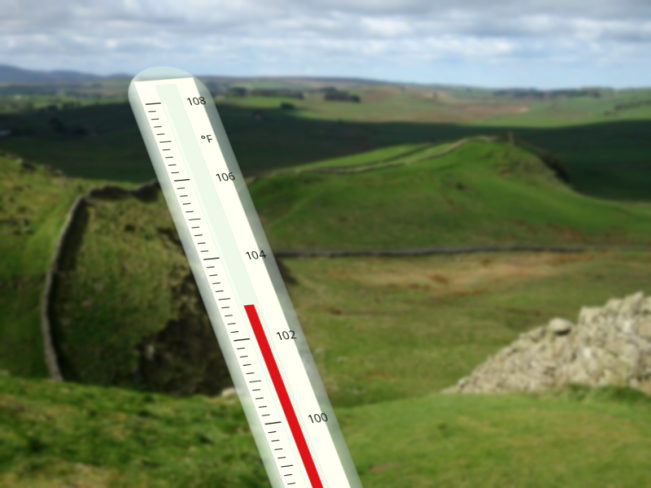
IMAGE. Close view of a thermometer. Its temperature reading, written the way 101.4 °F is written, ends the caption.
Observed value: 102.8 °F
